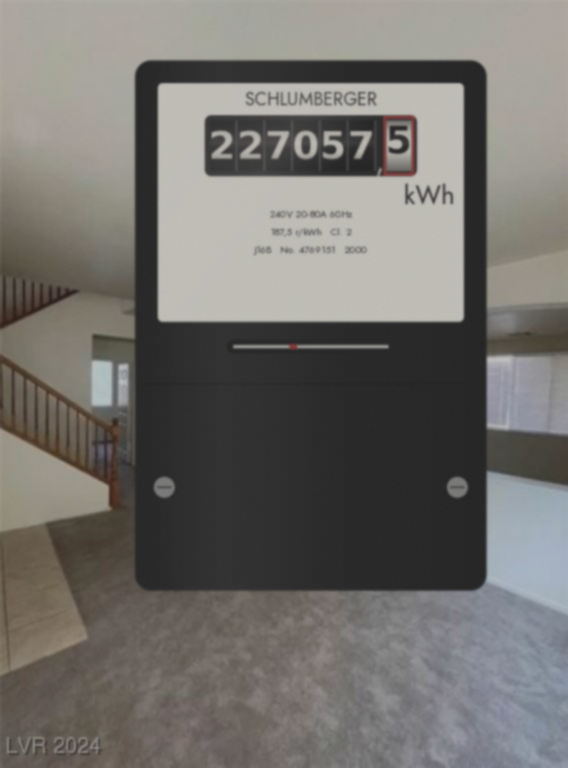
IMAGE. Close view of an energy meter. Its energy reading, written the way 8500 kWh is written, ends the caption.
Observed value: 227057.5 kWh
